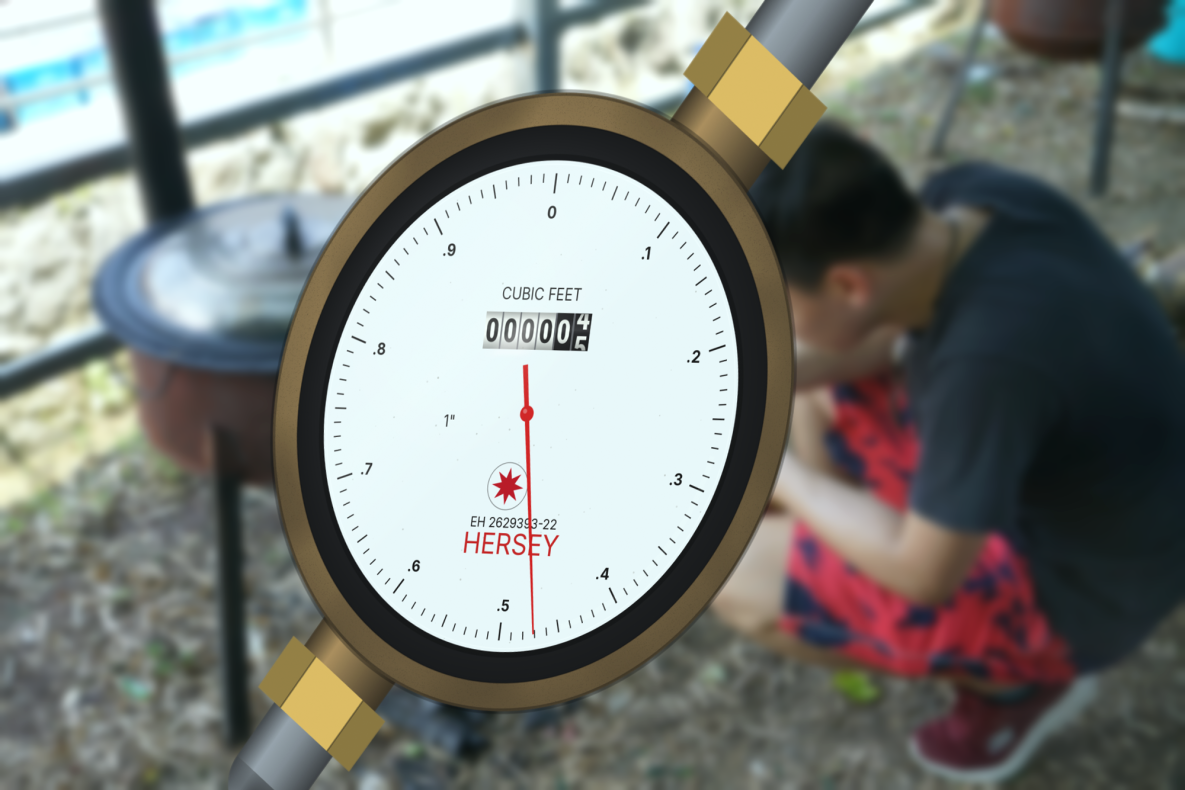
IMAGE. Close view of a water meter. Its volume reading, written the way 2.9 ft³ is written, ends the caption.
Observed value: 4.47 ft³
